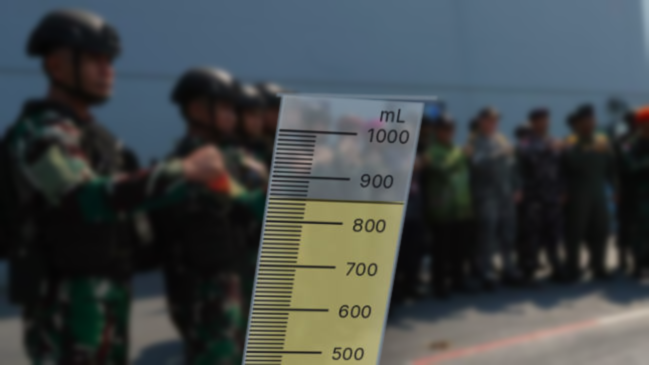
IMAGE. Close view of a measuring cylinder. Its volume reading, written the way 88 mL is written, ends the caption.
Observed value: 850 mL
